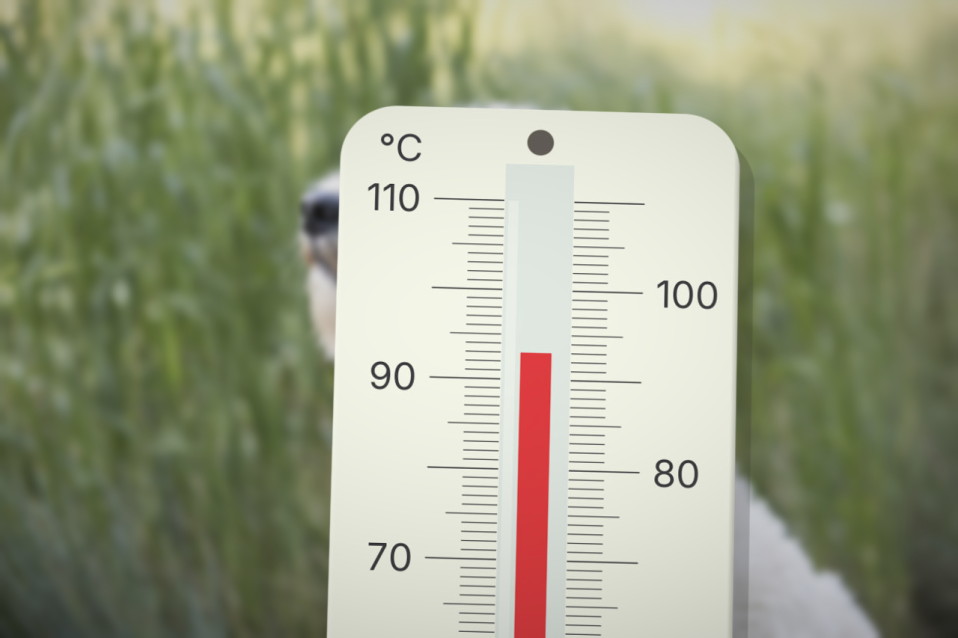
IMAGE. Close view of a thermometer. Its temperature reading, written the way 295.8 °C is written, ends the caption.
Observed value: 93 °C
